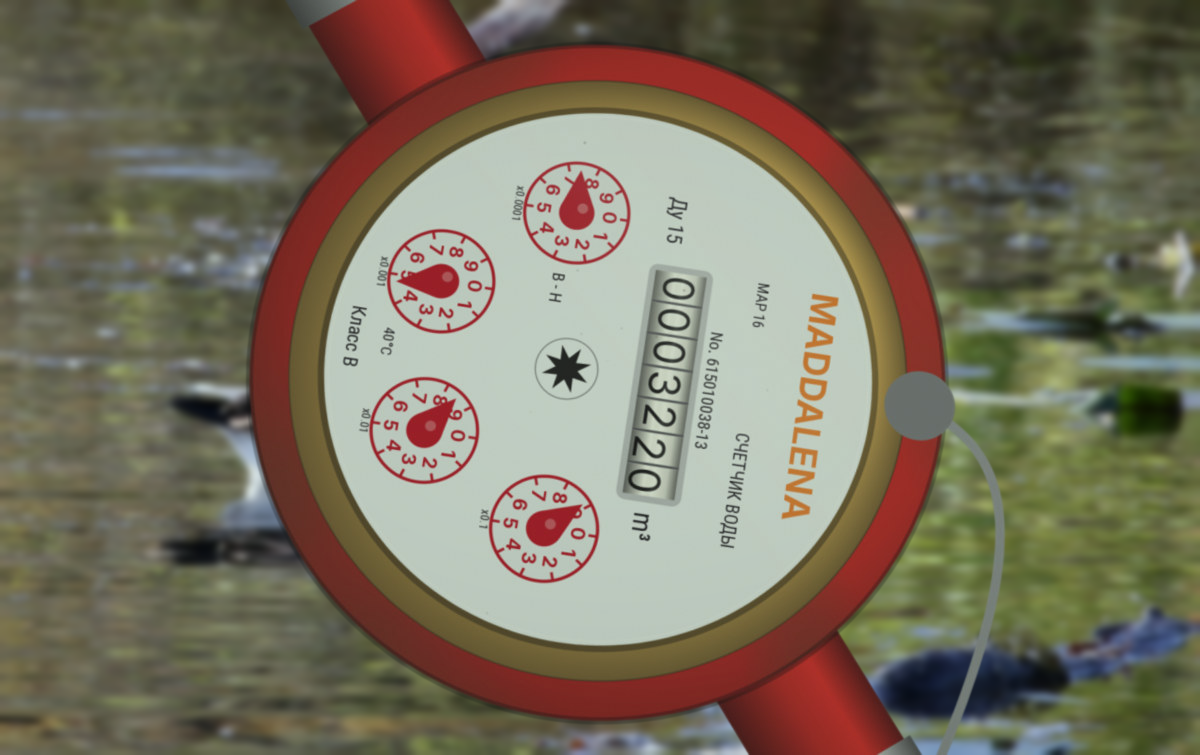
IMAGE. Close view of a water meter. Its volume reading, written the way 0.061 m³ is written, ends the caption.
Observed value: 3219.8847 m³
